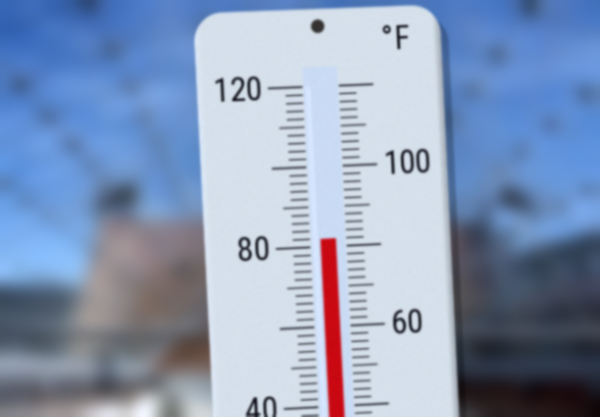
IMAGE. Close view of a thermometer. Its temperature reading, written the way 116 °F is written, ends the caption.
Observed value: 82 °F
